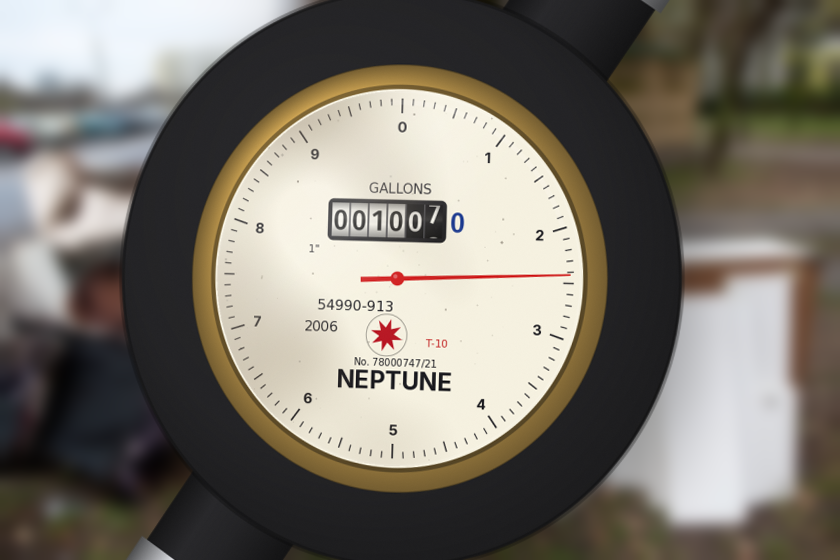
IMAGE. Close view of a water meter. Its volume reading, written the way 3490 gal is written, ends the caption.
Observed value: 10072.4 gal
